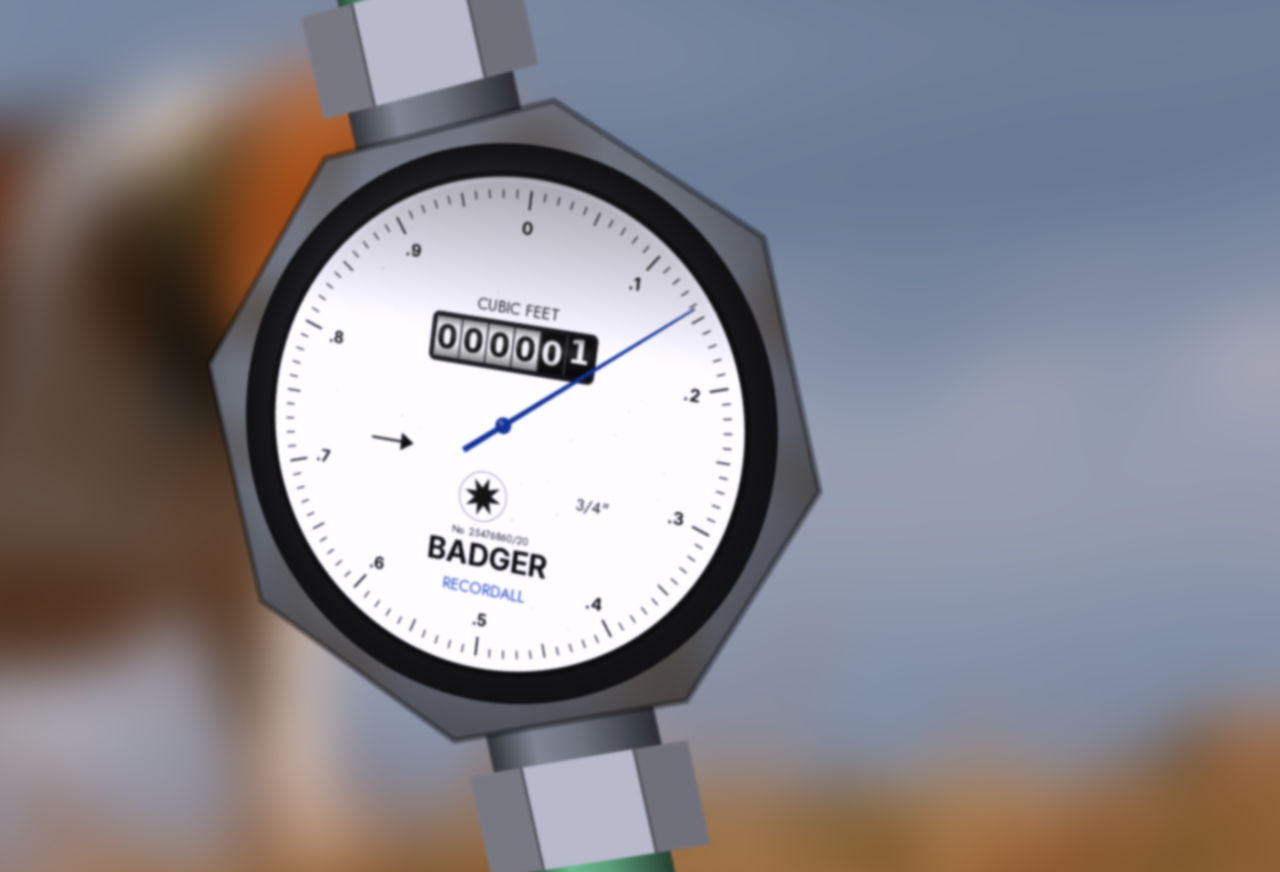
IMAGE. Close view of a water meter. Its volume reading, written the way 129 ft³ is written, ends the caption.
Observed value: 1.14 ft³
